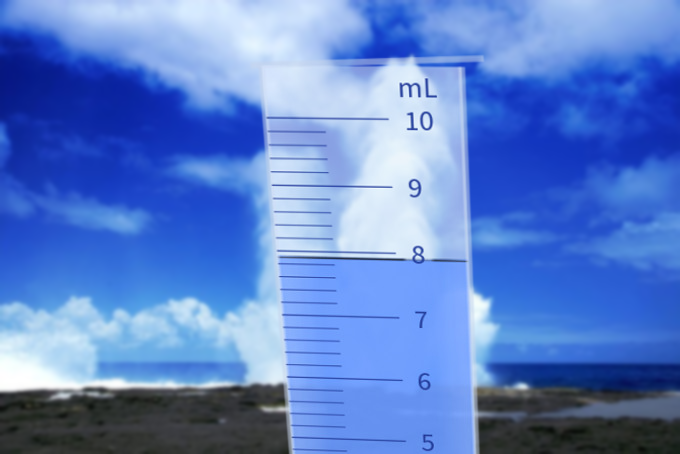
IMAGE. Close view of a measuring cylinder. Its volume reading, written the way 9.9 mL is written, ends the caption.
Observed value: 7.9 mL
